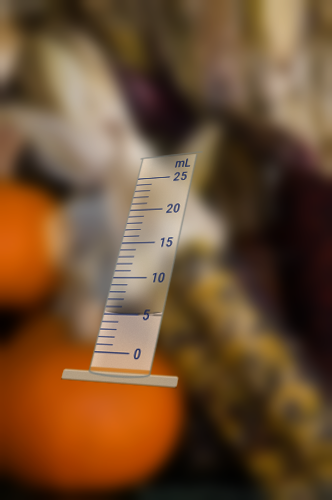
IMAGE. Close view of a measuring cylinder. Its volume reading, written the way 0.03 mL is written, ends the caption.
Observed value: 5 mL
